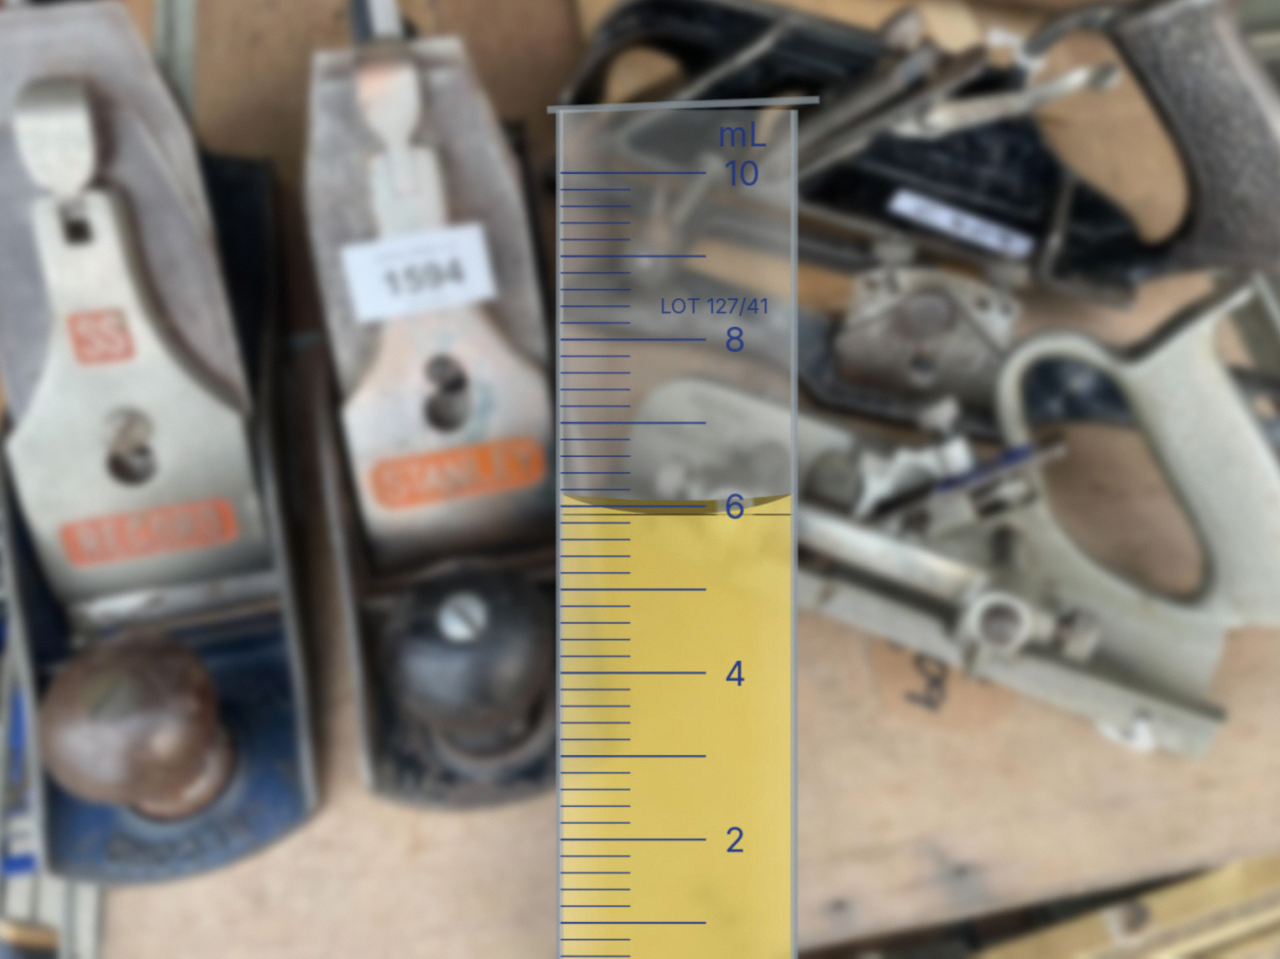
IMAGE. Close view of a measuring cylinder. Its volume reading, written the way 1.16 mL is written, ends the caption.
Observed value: 5.9 mL
